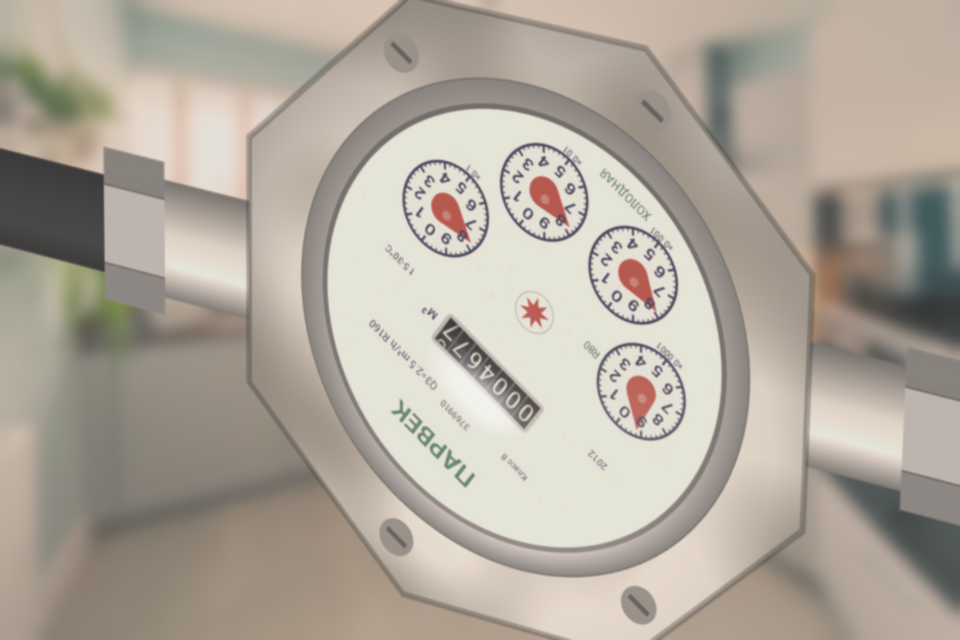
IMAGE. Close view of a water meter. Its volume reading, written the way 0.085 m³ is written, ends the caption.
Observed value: 4676.7779 m³
